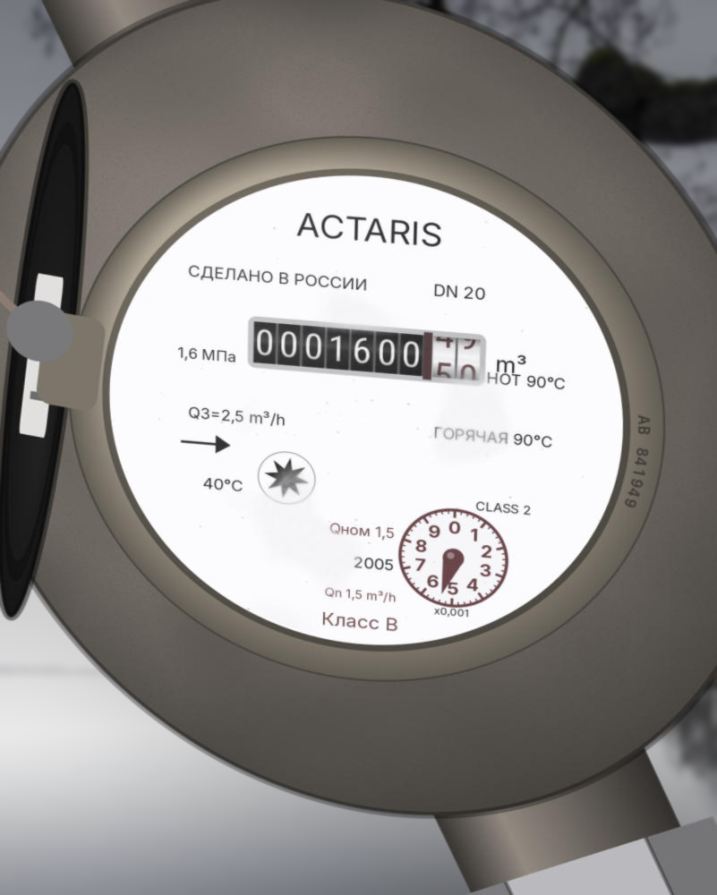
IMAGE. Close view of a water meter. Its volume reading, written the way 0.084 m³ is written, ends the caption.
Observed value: 1600.495 m³
